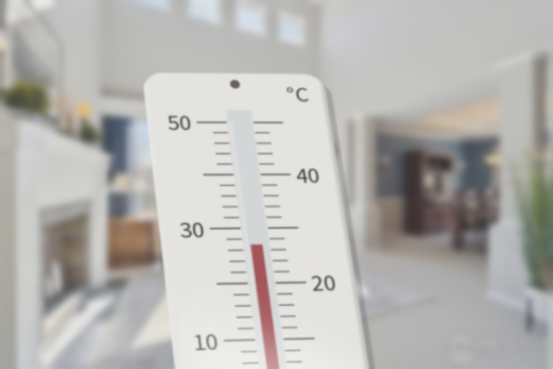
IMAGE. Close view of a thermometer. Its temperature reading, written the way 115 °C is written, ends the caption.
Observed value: 27 °C
